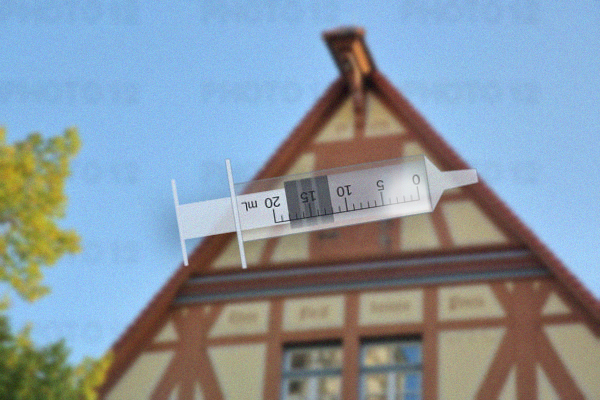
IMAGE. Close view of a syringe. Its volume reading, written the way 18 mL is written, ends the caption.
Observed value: 12 mL
